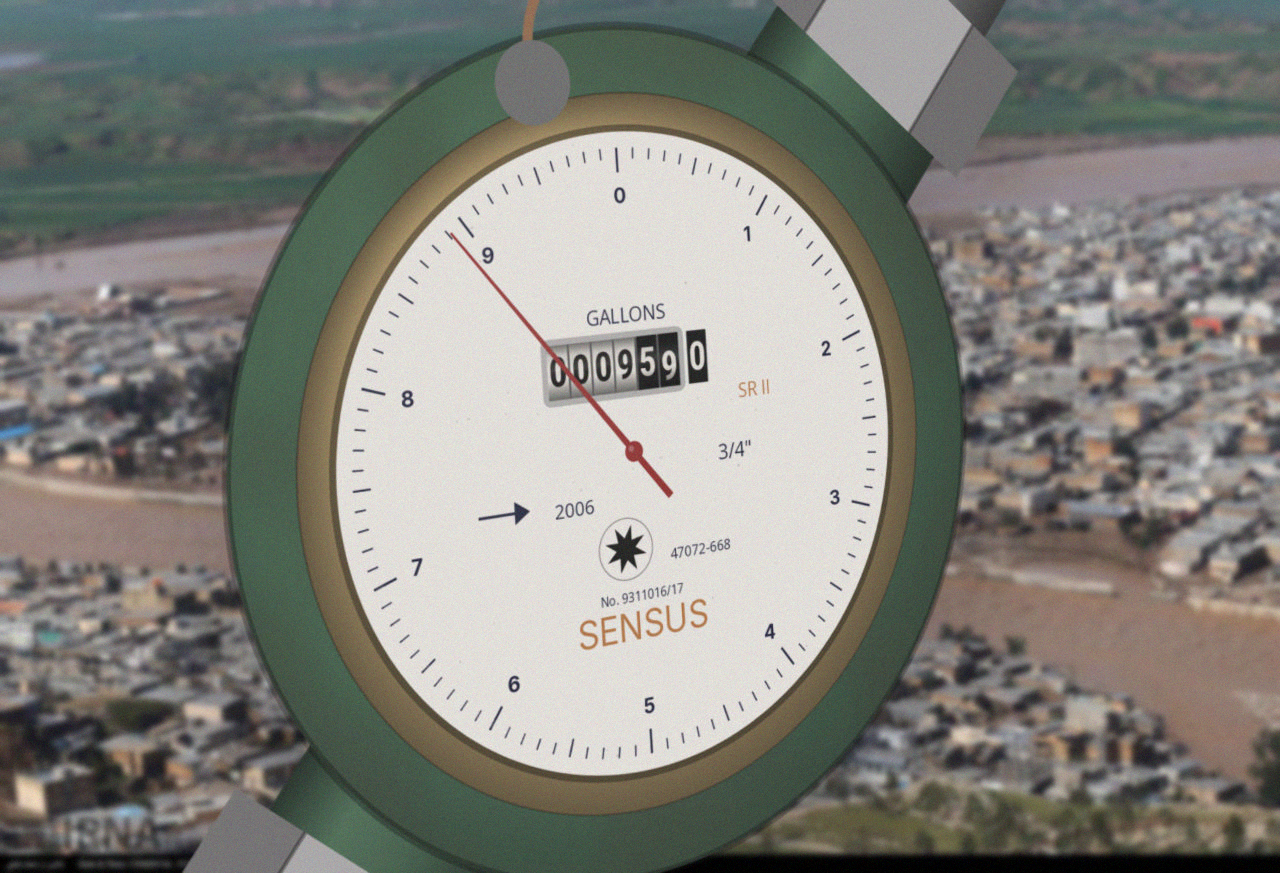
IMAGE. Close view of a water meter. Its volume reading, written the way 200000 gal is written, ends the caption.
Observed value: 9588.9 gal
